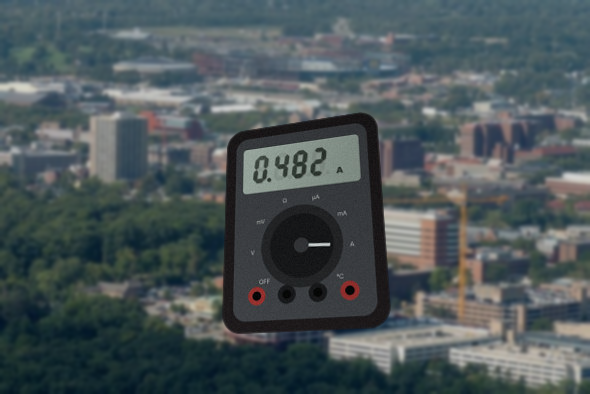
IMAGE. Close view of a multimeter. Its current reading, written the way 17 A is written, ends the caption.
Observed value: 0.482 A
